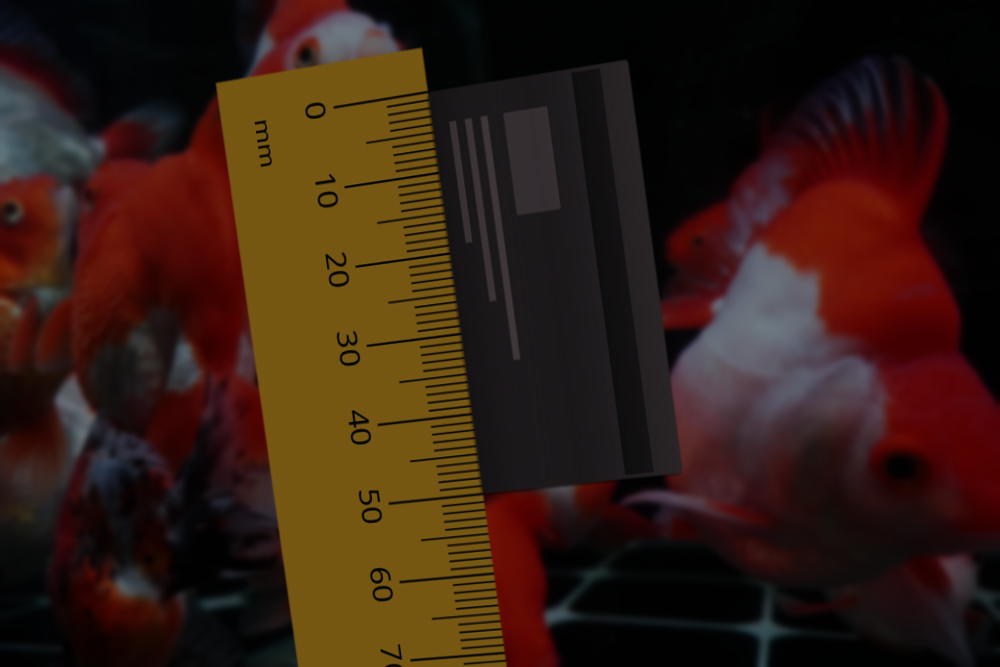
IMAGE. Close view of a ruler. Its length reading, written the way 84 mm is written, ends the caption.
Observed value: 50 mm
